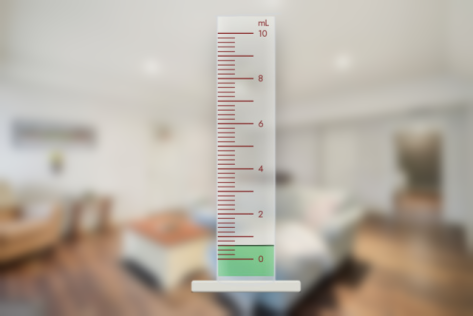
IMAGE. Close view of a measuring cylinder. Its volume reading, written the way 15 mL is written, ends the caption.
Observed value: 0.6 mL
